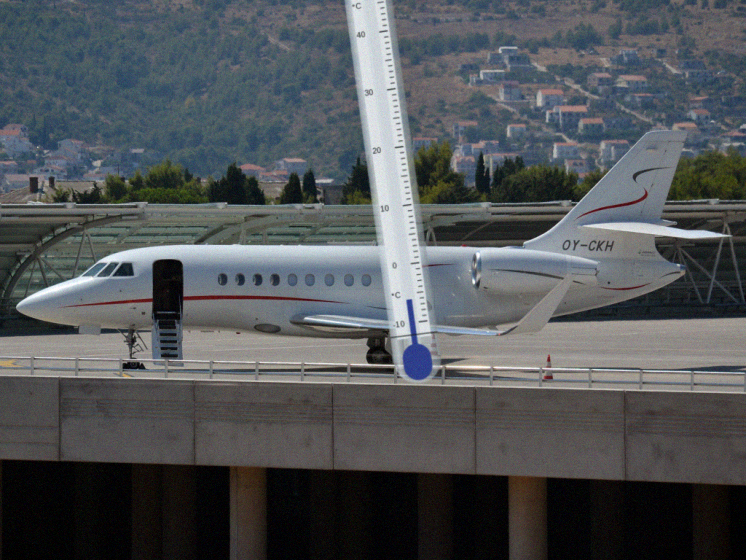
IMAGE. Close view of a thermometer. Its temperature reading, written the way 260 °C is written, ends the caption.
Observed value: -6 °C
